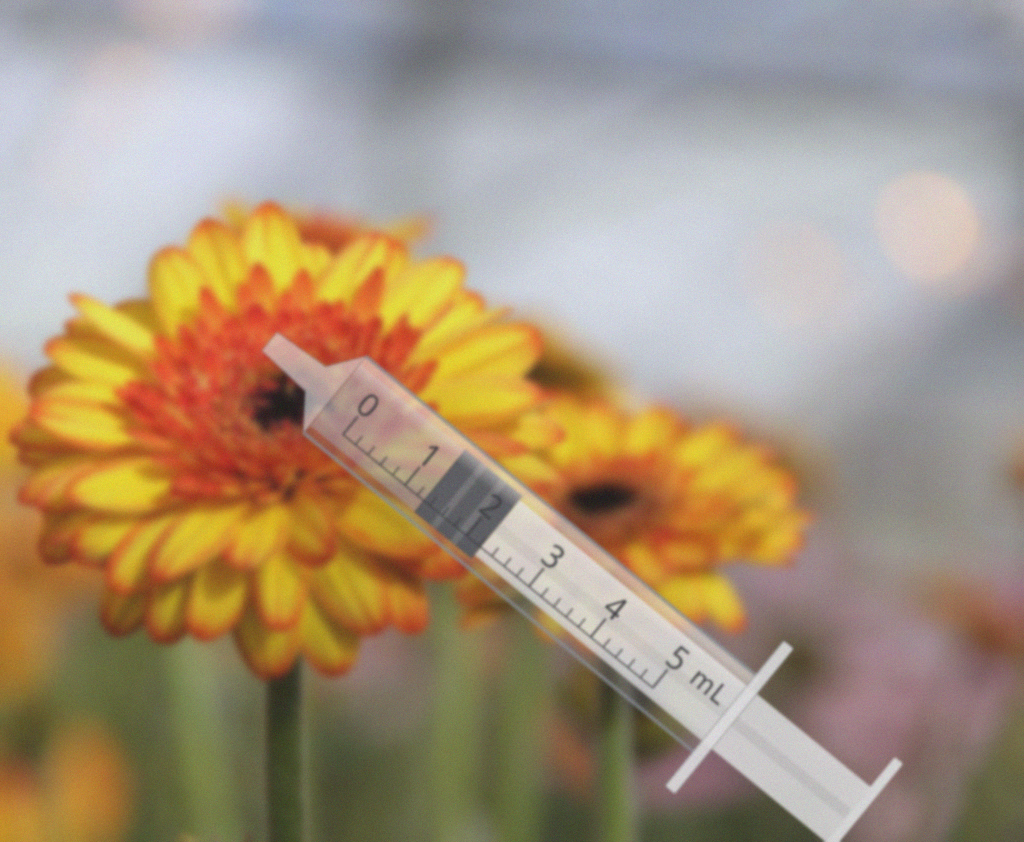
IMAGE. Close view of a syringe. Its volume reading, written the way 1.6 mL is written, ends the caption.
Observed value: 1.3 mL
